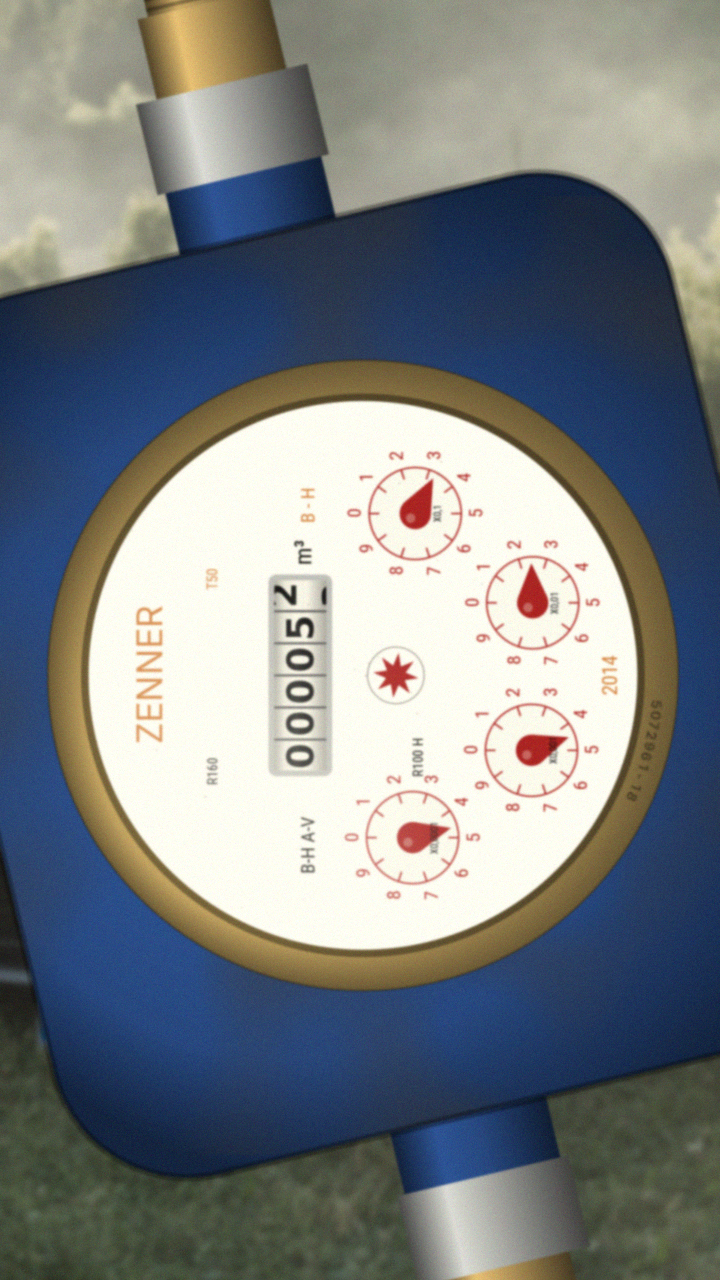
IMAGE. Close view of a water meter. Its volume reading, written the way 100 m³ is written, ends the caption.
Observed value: 52.3244 m³
